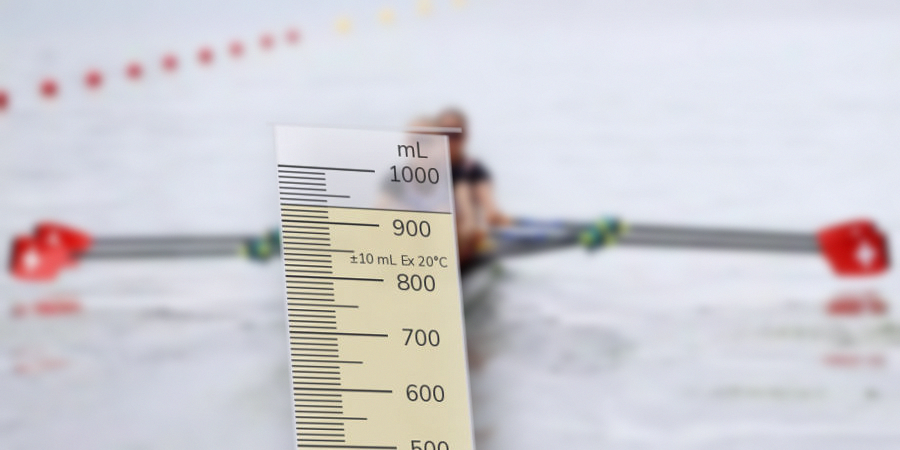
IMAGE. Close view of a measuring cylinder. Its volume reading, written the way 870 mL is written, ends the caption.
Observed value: 930 mL
